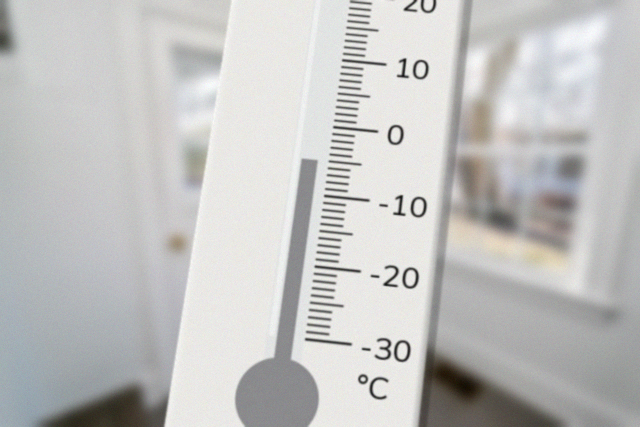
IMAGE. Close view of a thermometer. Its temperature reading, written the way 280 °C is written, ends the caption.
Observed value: -5 °C
